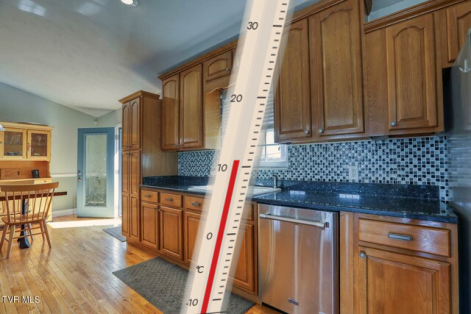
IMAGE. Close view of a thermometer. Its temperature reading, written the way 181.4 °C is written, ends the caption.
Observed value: 11 °C
